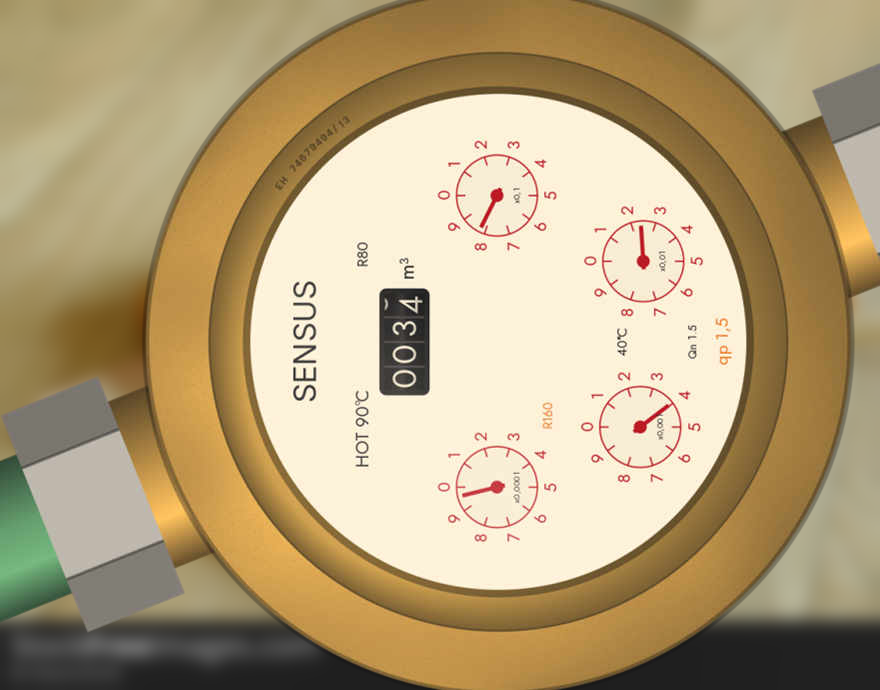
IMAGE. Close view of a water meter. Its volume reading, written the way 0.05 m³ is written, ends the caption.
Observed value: 33.8239 m³
